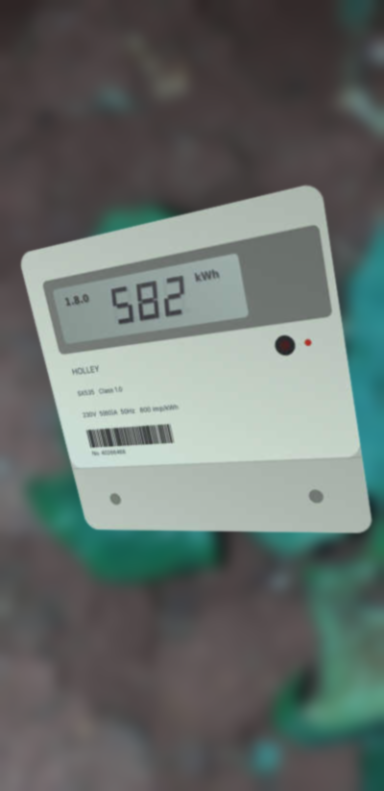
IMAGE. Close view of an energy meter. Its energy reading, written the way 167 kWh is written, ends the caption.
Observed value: 582 kWh
